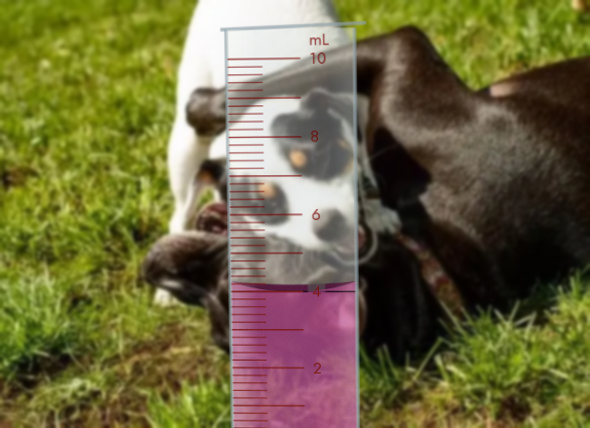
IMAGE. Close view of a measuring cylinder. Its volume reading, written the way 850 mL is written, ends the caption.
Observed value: 4 mL
